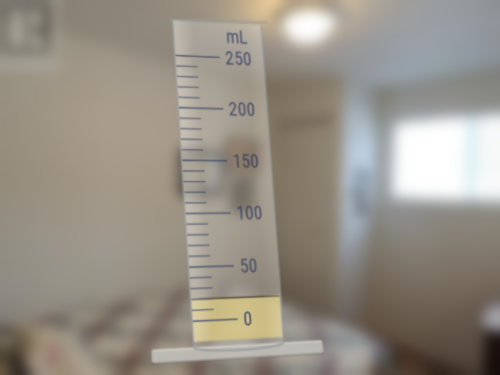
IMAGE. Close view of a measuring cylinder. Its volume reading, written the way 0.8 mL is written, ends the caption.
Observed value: 20 mL
